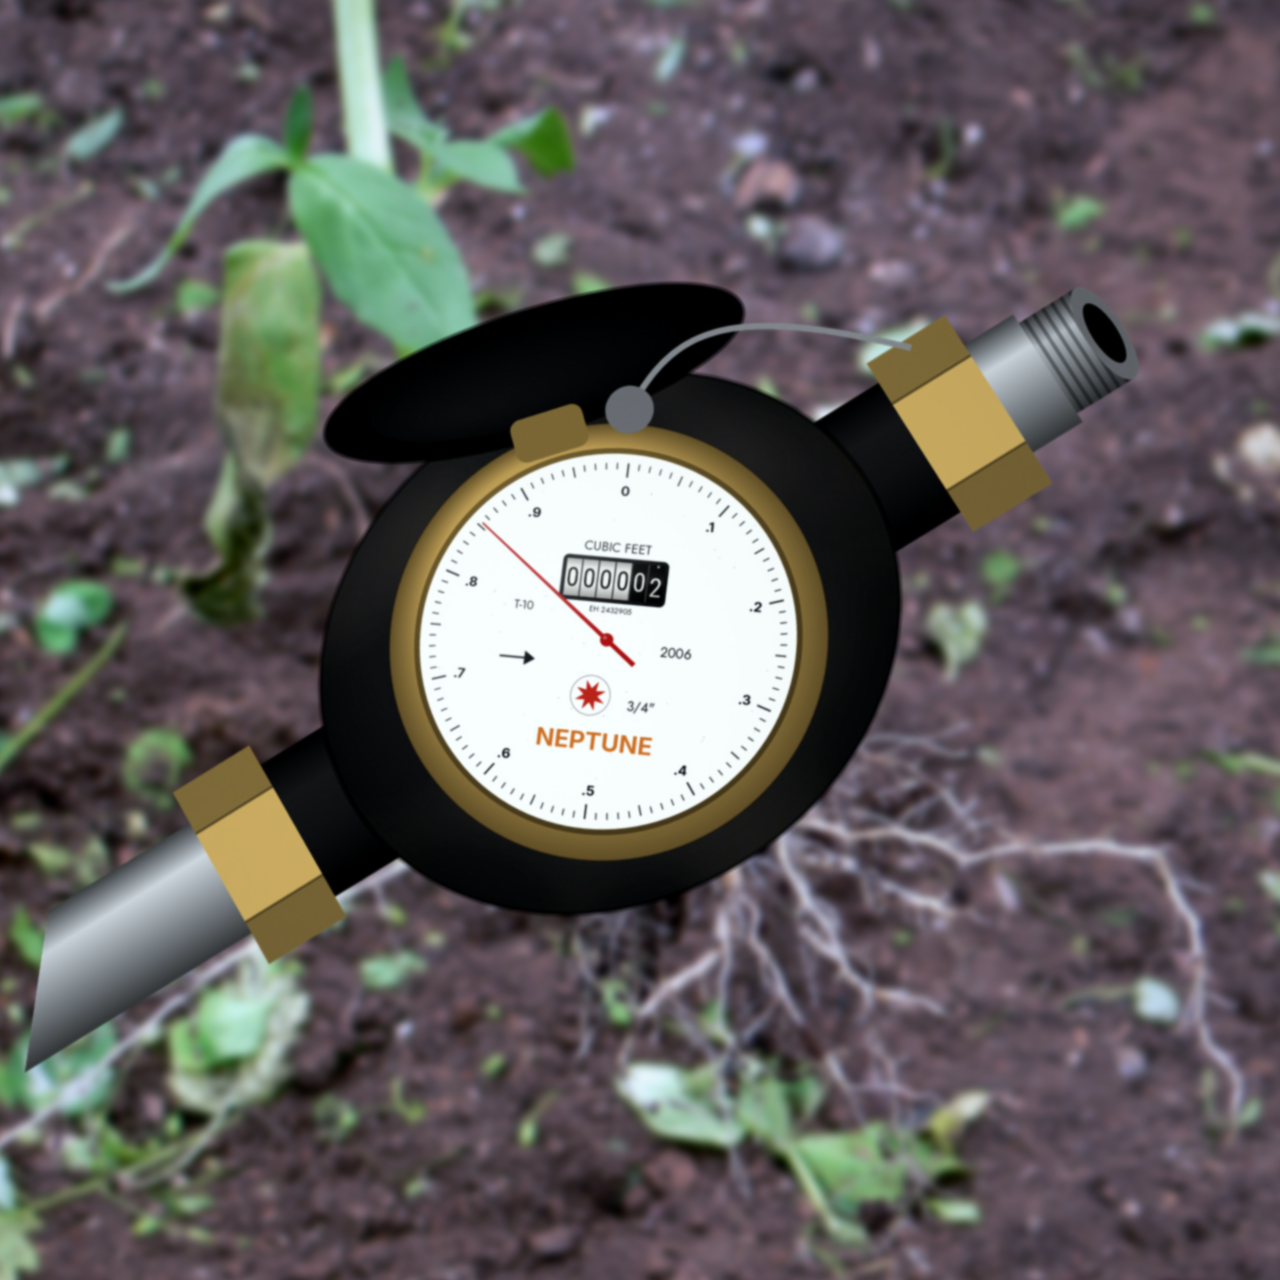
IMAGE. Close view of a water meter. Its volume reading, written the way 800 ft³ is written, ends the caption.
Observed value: 1.85 ft³
